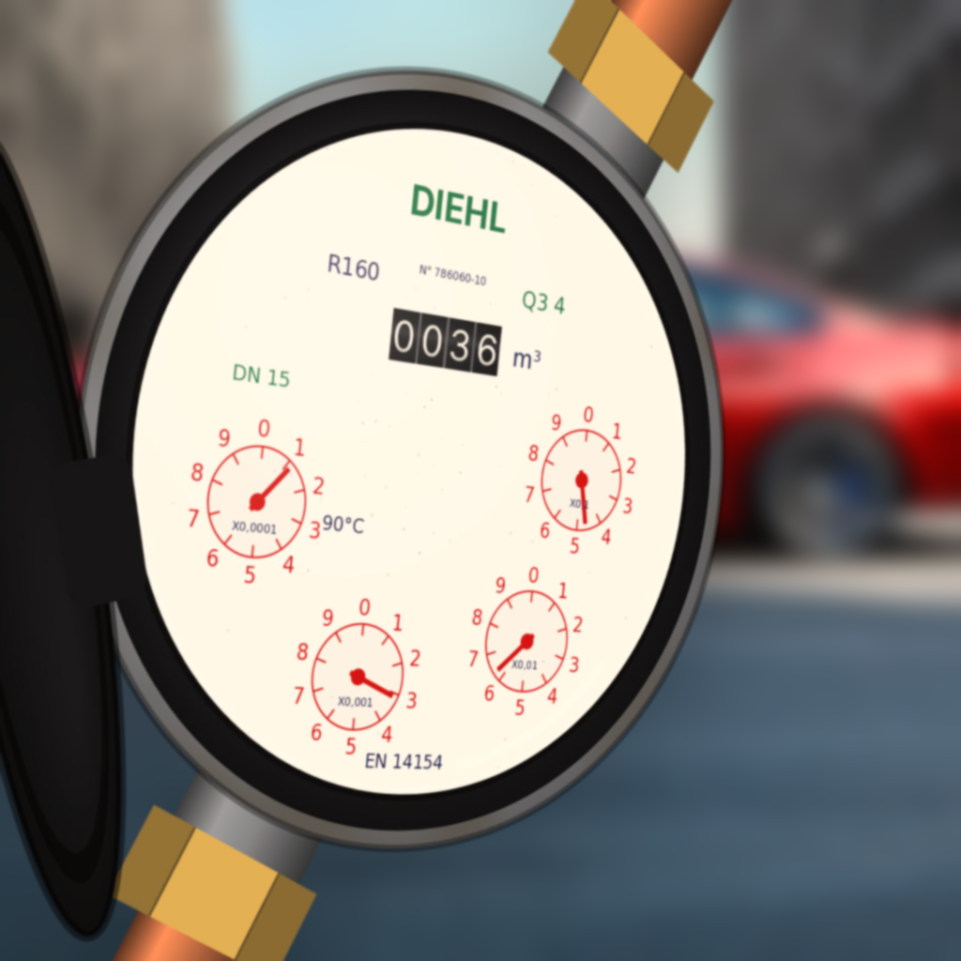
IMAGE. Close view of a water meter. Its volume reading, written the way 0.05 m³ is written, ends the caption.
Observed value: 36.4631 m³
